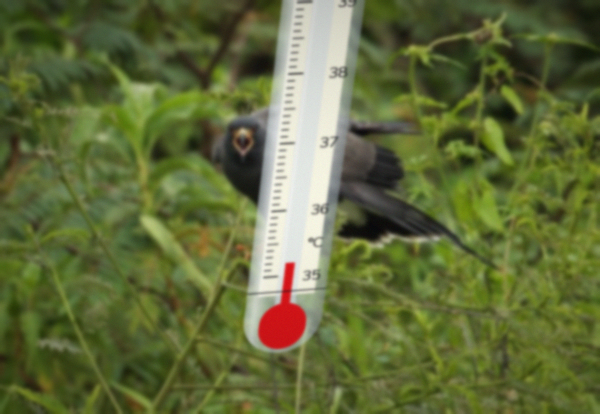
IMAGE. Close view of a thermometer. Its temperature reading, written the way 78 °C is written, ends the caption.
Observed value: 35.2 °C
